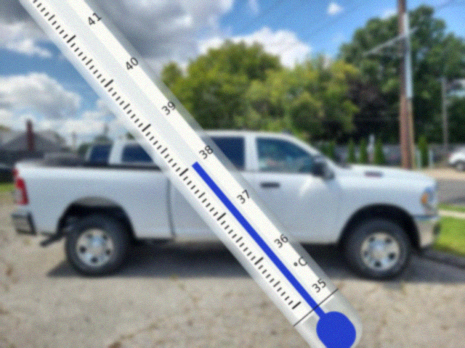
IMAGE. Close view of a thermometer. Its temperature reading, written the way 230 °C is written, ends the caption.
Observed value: 38 °C
